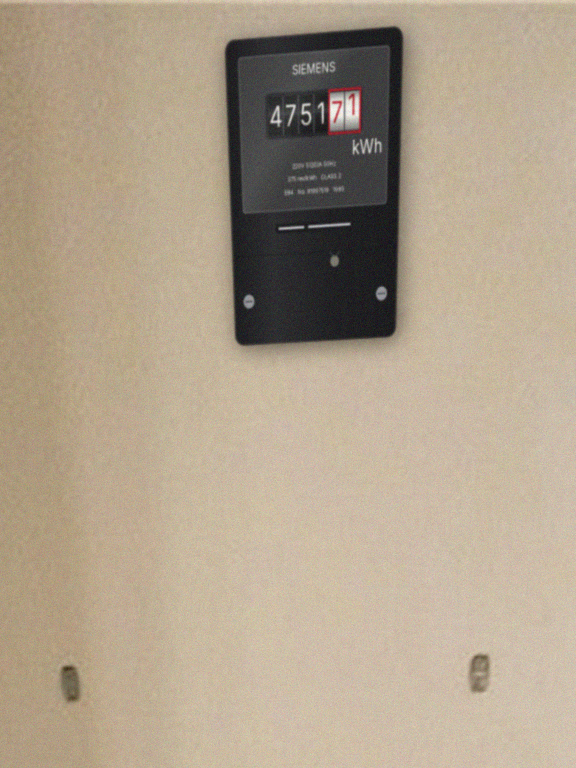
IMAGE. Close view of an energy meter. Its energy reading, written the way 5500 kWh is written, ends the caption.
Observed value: 4751.71 kWh
